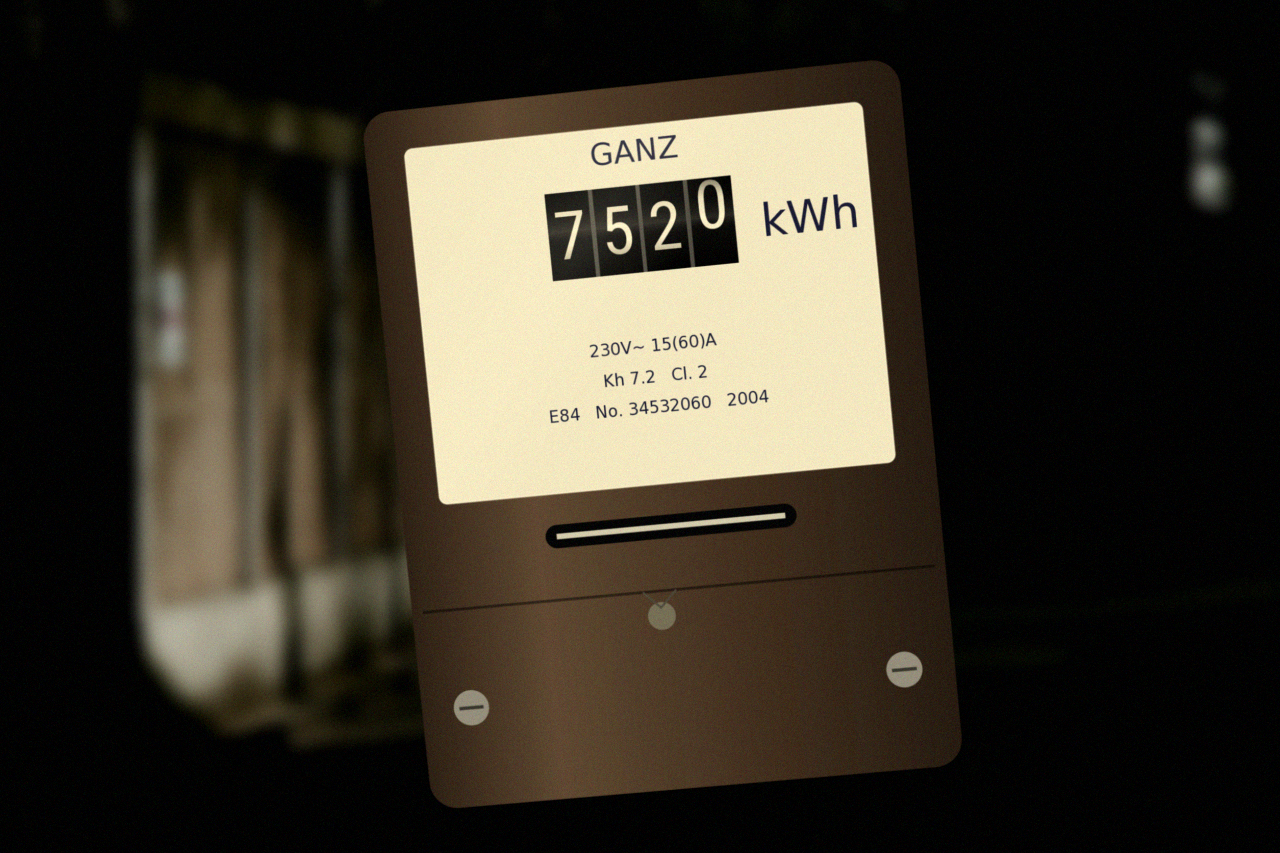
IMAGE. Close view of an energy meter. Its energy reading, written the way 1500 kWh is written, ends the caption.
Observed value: 7520 kWh
